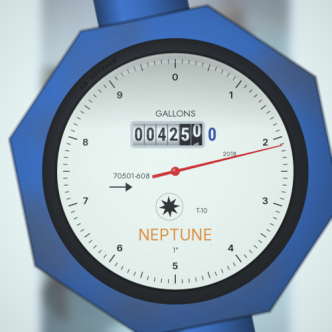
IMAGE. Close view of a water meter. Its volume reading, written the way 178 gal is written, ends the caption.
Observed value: 42502.1 gal
